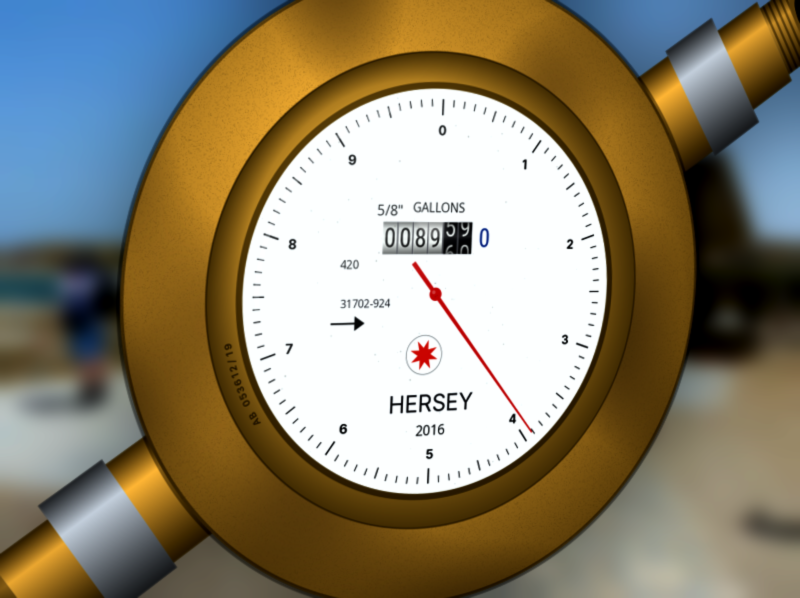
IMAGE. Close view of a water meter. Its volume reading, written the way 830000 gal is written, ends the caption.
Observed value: 89593.9 gal
